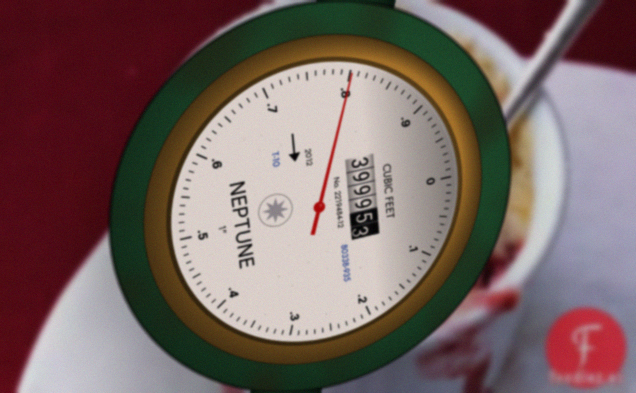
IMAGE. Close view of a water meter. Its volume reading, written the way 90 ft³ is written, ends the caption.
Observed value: 399952.80 ft³
